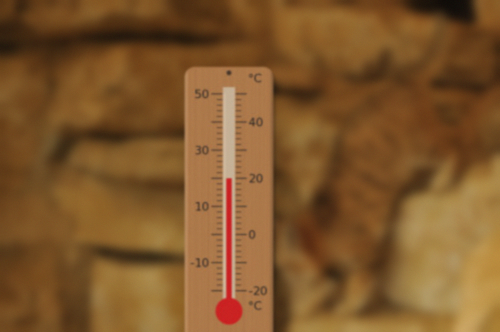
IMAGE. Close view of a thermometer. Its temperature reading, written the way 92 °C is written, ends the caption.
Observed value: 20 °C
